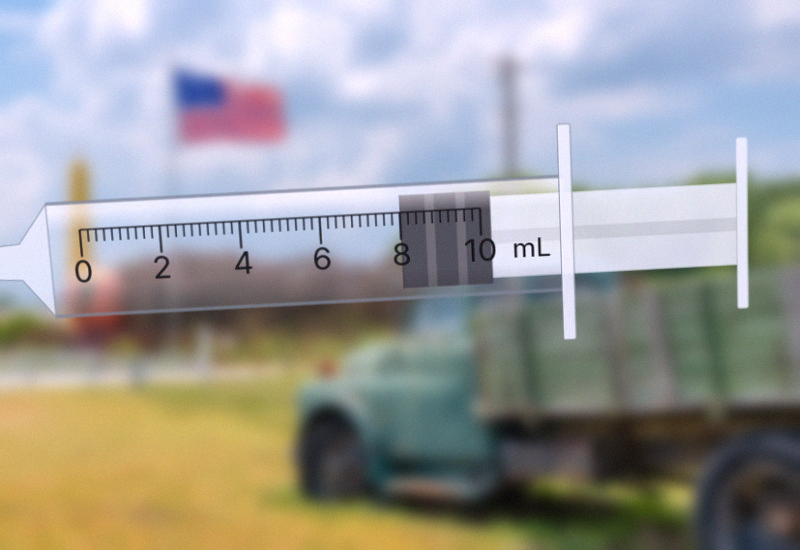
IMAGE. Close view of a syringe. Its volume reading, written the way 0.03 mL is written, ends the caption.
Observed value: 8 mL
